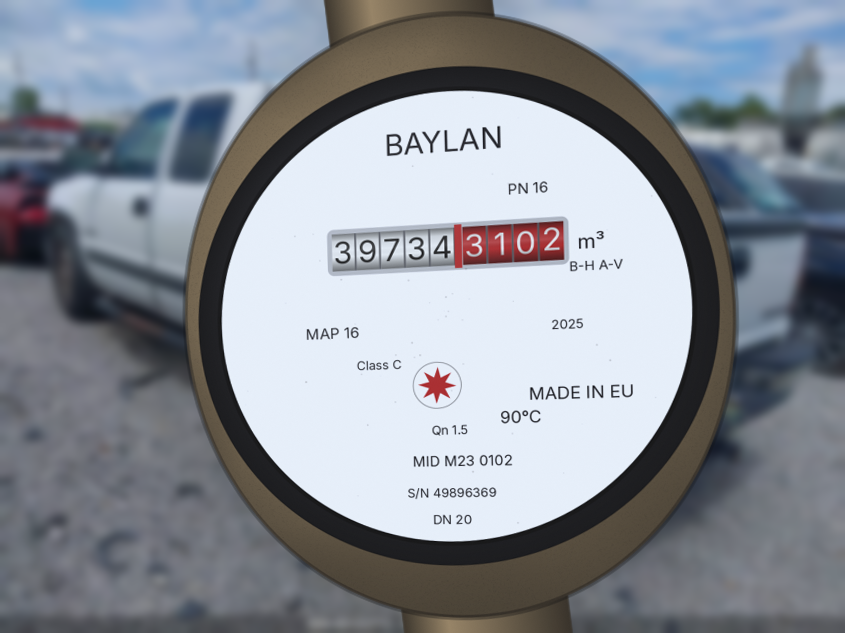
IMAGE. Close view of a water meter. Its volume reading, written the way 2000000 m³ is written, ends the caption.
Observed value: 39734.3102 m³
